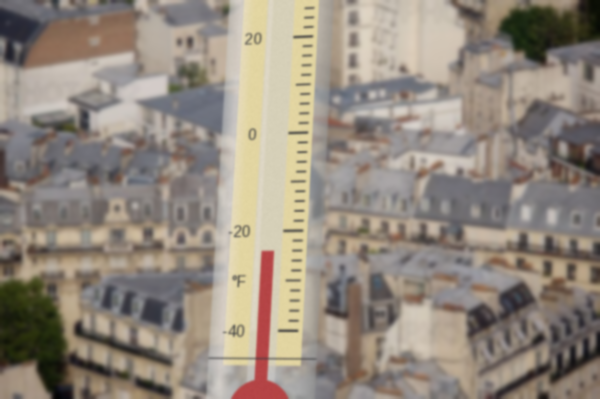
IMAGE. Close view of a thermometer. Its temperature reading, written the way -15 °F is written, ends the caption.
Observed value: -24 °F
